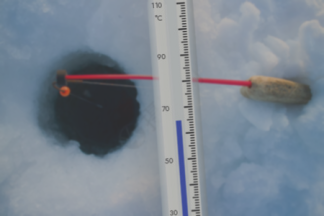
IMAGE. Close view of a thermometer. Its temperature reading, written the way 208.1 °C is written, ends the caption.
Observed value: 65 °C
